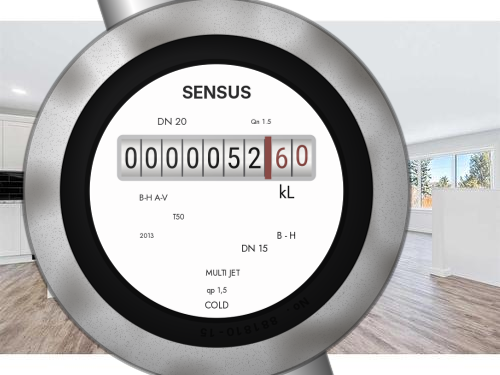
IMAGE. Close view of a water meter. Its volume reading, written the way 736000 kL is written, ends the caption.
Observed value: 52.60 kL
